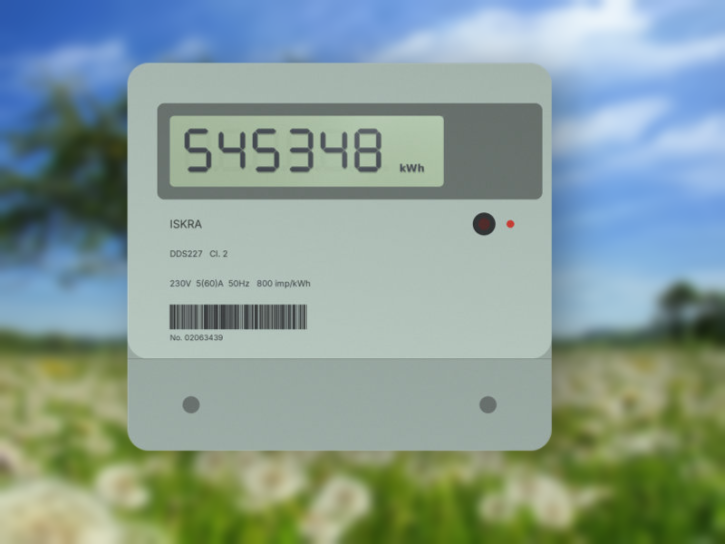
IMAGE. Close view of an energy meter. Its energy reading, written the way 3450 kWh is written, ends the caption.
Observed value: 545348 kWh
